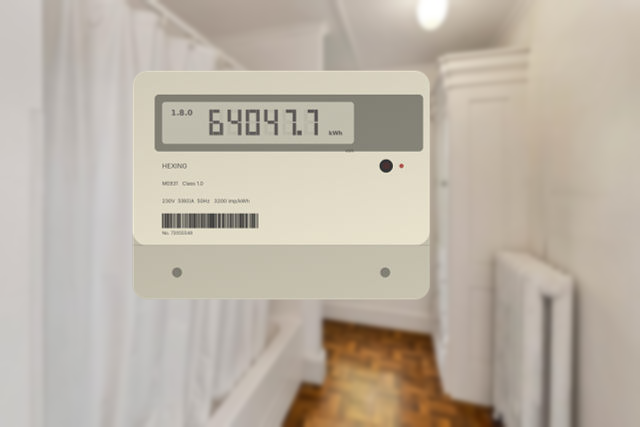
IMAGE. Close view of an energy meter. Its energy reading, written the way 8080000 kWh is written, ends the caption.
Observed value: 64047.7 kWh
